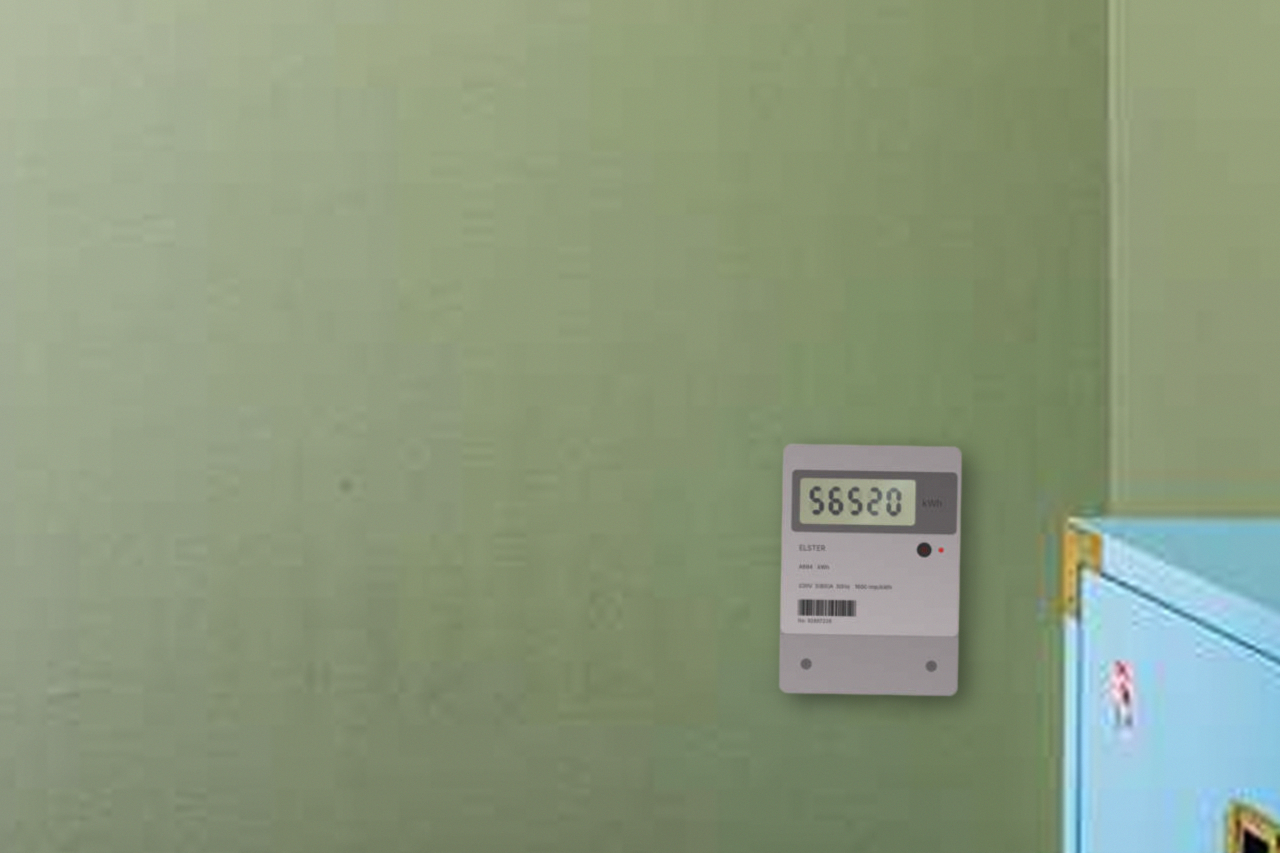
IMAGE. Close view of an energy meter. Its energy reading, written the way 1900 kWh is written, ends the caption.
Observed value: 56520 kWh
